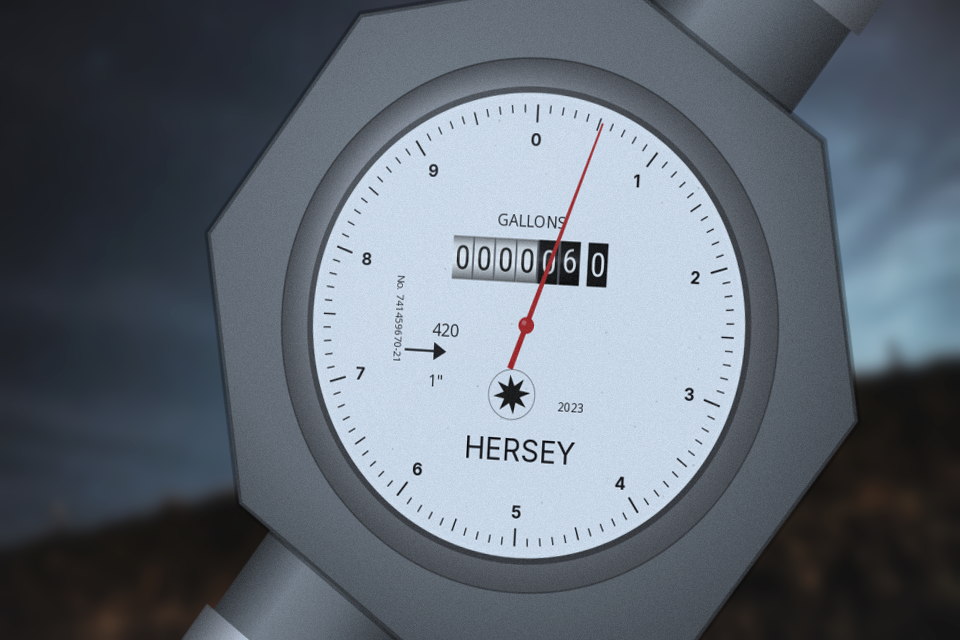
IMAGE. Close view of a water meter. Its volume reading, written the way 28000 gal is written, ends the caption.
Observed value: 60.5 gal
